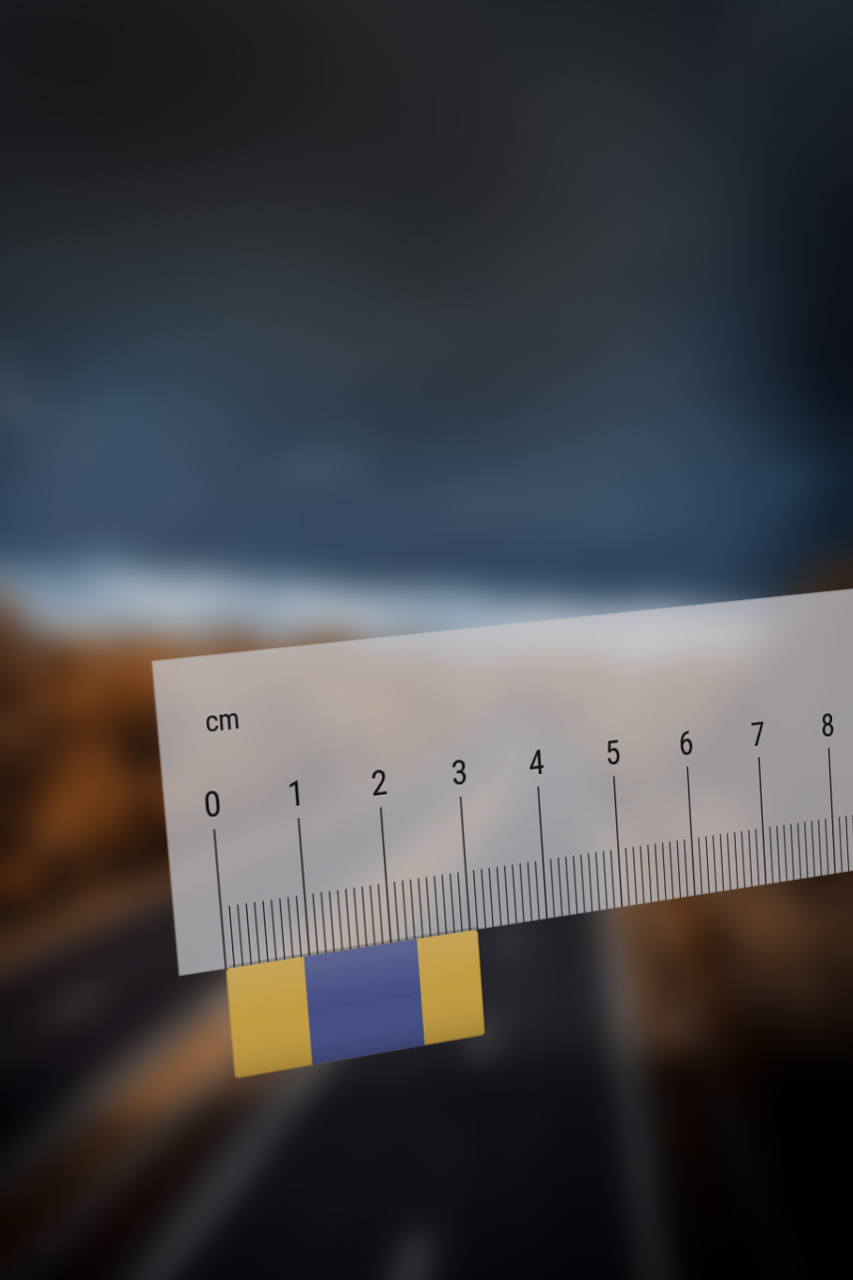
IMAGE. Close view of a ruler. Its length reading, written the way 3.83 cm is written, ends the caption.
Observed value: 3.1 cm
